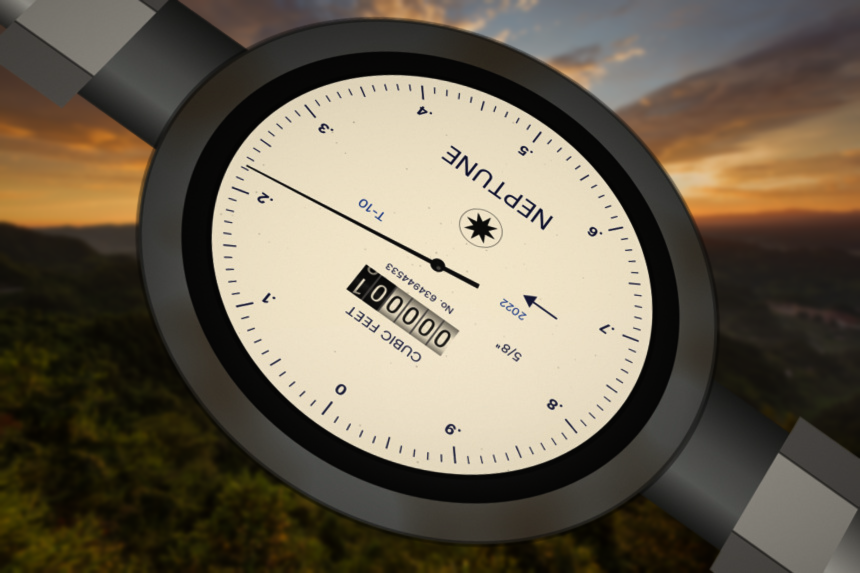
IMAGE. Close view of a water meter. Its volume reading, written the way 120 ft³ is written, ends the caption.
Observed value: 1.22 ft³
